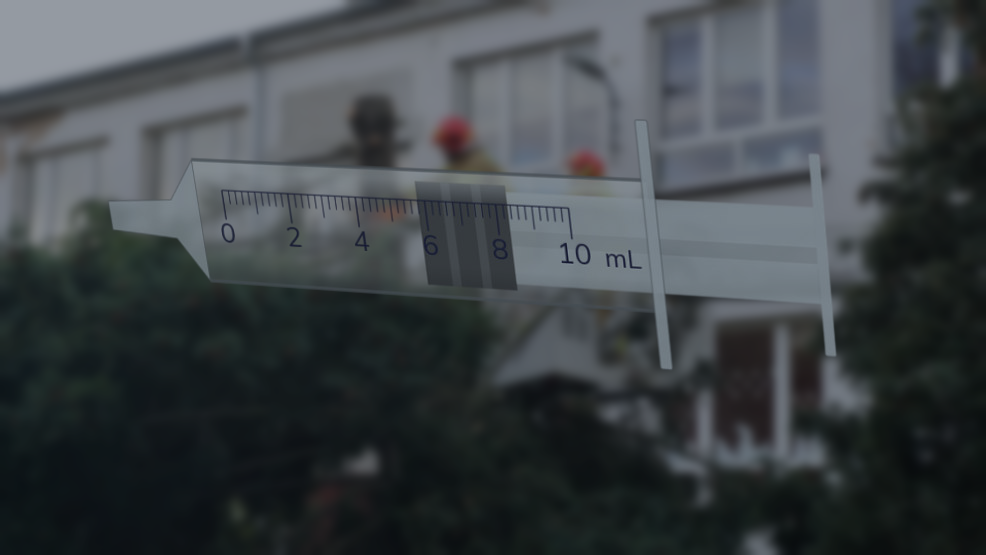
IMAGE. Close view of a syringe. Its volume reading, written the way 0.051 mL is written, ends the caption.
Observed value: 5.8 mL
